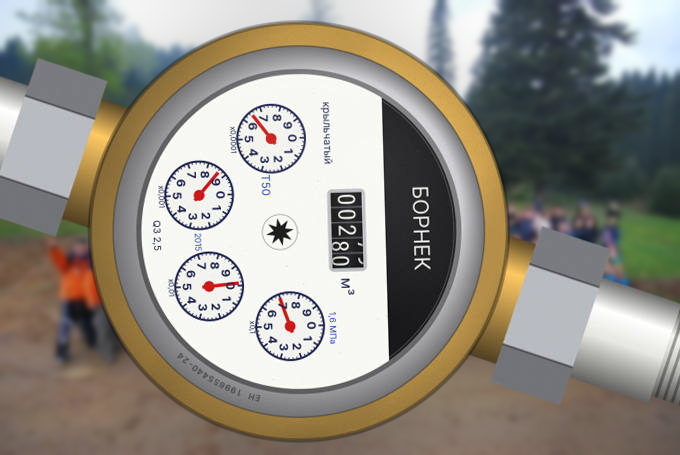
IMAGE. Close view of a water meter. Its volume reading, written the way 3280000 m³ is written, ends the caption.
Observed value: 279.6986 m³
